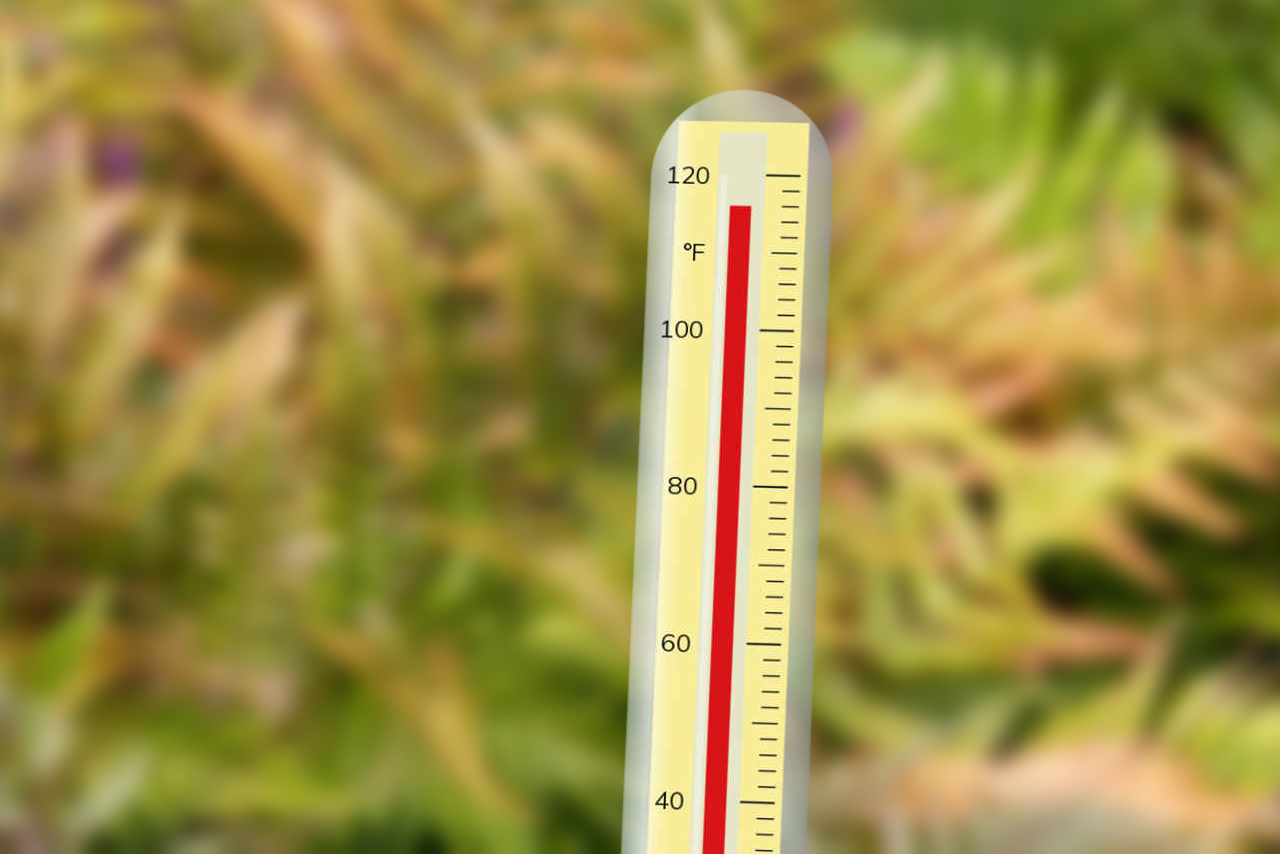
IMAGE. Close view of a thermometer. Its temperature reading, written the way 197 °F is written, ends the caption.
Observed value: 116 °F
